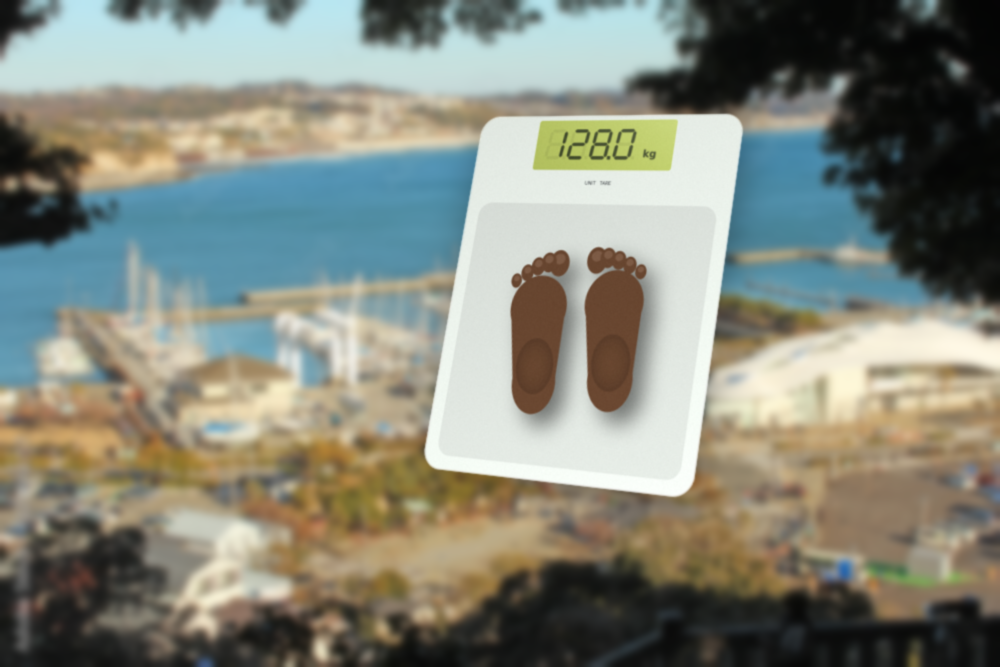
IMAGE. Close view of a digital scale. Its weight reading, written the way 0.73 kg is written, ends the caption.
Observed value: 128.0 kg
